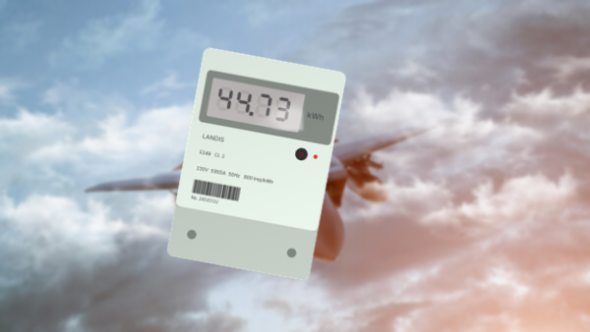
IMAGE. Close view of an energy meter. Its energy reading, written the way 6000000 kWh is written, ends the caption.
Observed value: 44.73 kWh
